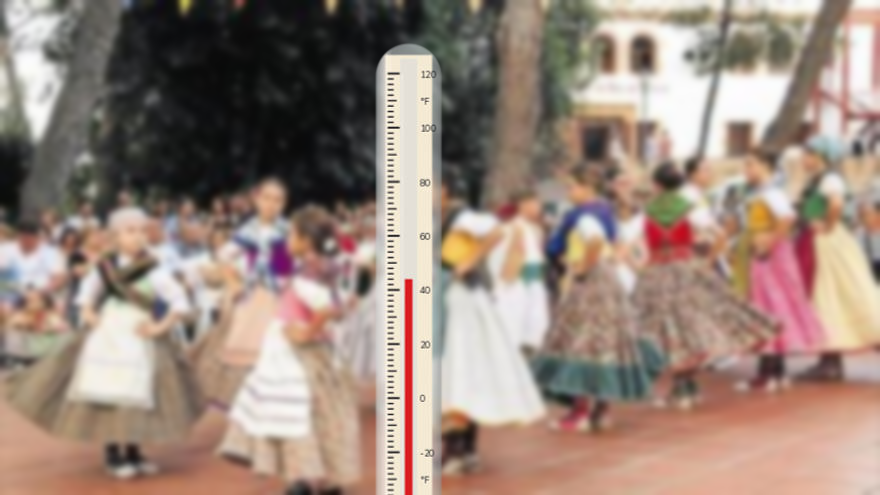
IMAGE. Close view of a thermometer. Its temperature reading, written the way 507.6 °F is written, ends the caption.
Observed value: 44 °F
